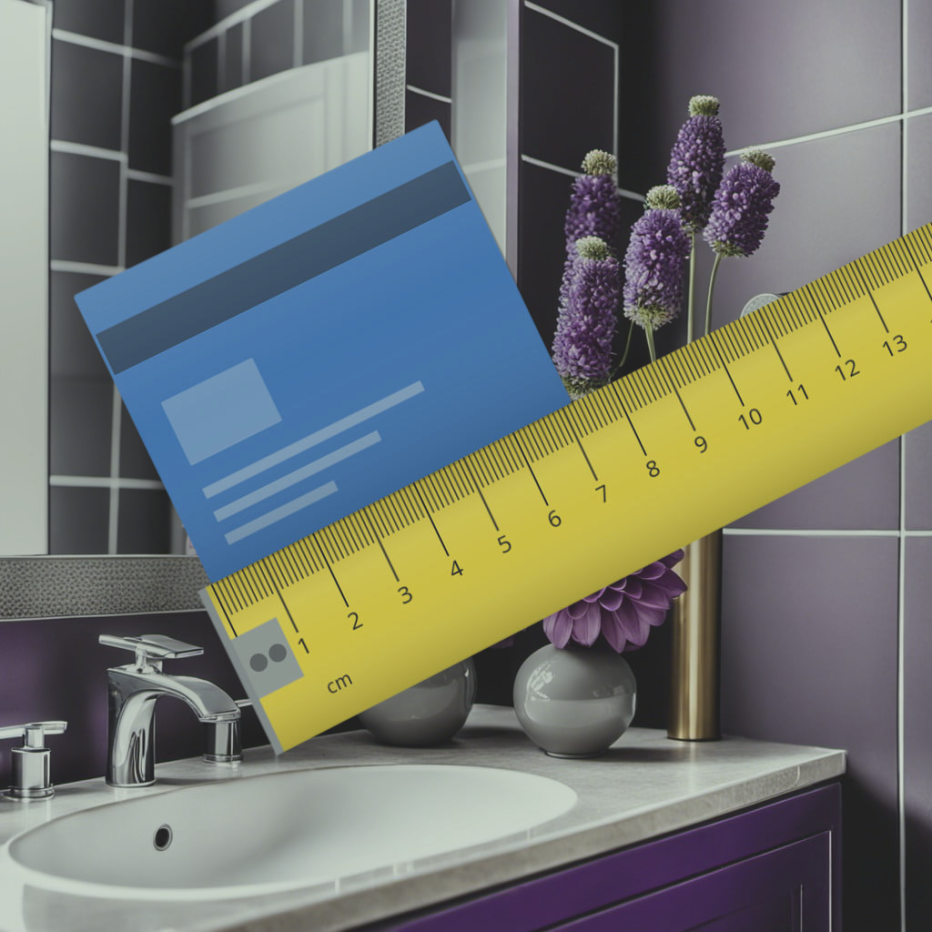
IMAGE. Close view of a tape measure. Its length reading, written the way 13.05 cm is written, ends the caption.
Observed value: 7.2 cm
